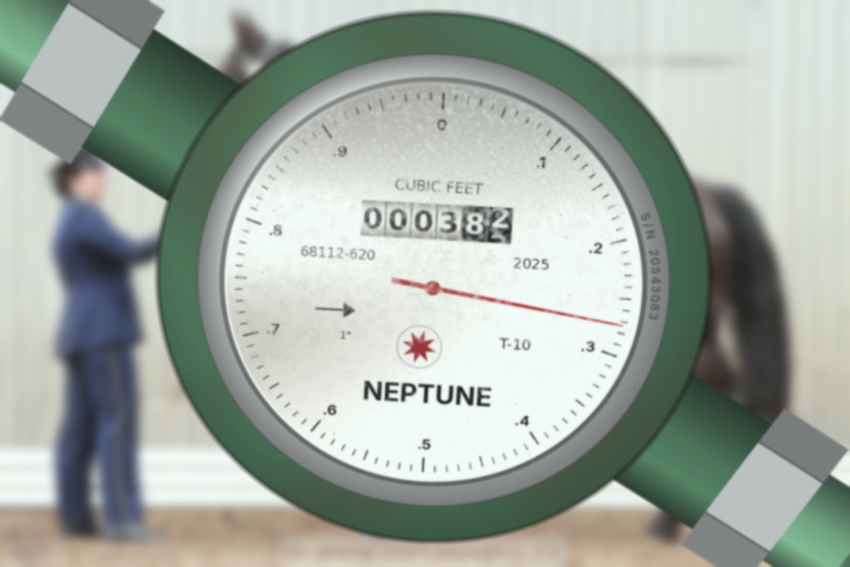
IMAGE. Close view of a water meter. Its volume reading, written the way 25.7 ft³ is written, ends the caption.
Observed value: 382.27 ft³
